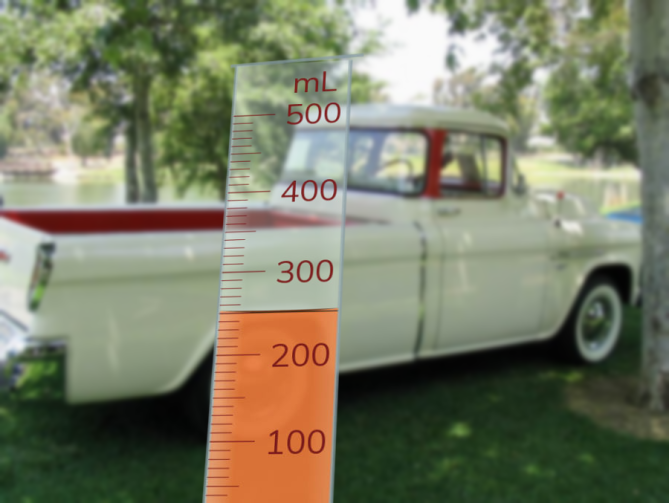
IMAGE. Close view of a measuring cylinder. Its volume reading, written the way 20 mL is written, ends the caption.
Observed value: 250 mL
